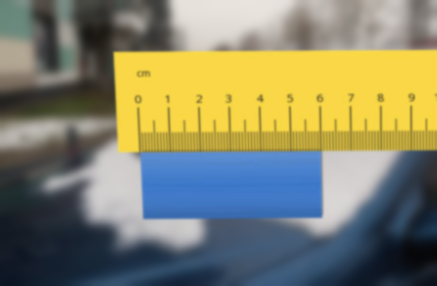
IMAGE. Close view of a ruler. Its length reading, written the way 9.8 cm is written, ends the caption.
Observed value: 6 cm
